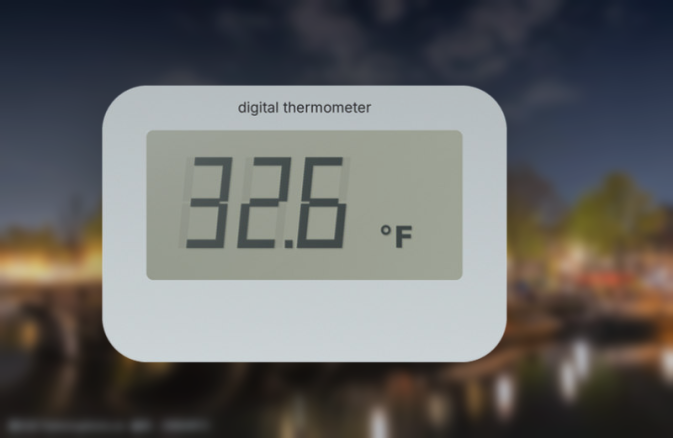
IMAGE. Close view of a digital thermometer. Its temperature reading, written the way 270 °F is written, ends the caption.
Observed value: 32.6 °F
